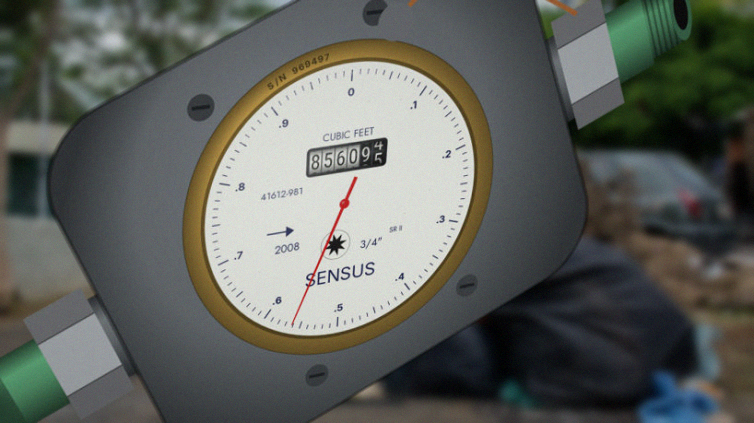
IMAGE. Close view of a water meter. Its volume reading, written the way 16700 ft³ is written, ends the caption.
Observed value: 856094.56 ft³
